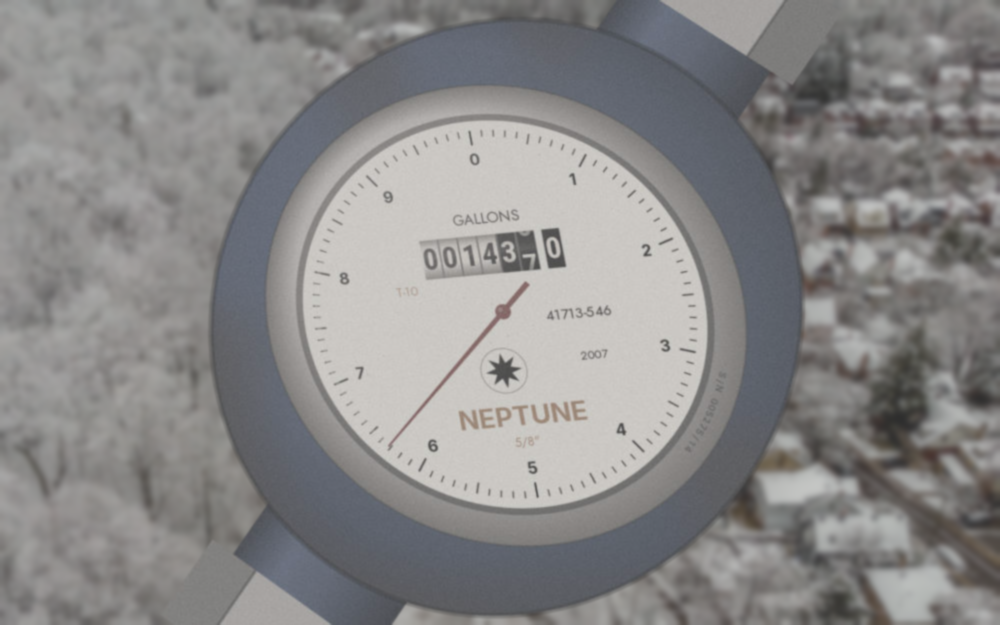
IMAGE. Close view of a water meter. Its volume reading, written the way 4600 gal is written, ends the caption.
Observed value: 14366.3 gal
